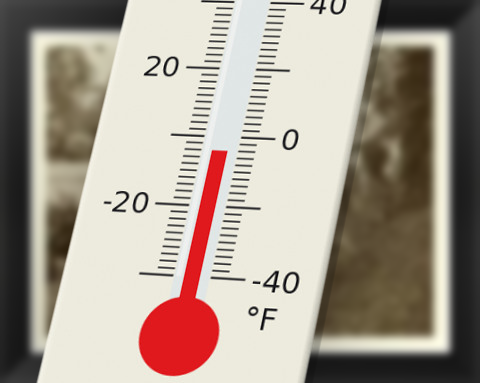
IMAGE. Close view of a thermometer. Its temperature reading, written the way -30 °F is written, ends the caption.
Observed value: -4 °F
